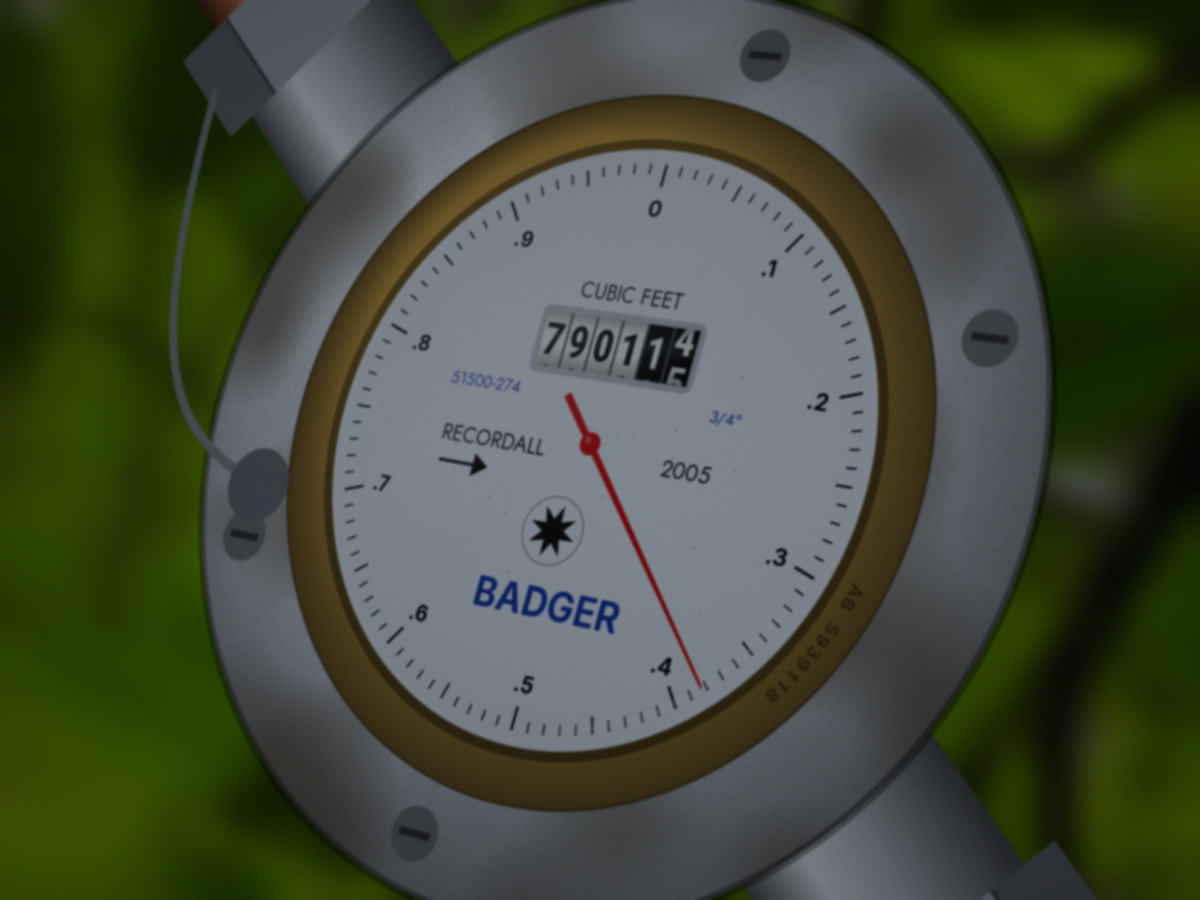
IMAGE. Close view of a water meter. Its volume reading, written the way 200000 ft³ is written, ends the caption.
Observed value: 790114.38 ft³
